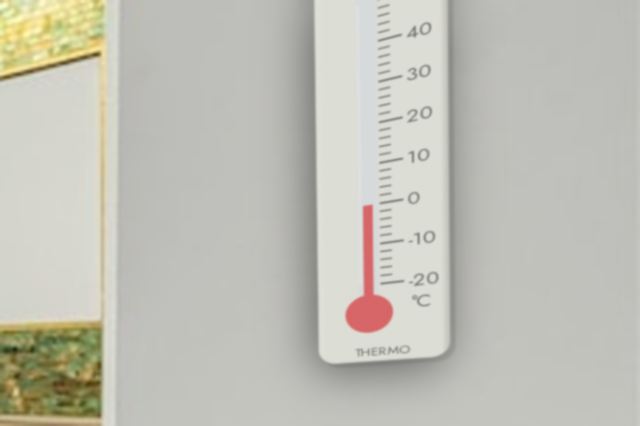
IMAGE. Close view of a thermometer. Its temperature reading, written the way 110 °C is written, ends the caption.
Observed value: 0 °C
